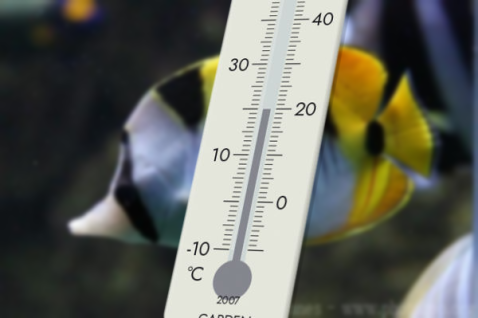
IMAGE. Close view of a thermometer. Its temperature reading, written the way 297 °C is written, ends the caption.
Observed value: 20 °C
